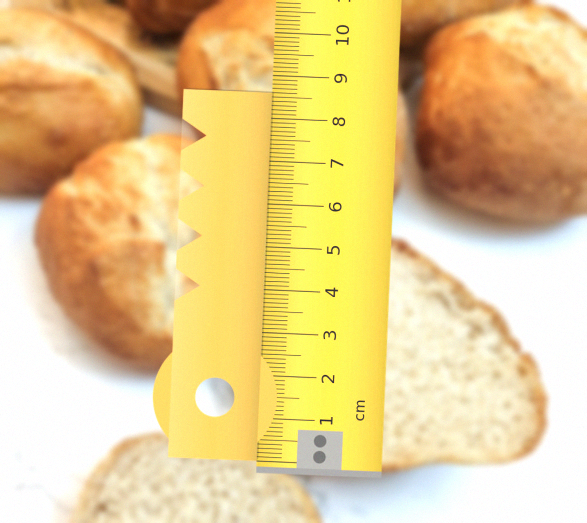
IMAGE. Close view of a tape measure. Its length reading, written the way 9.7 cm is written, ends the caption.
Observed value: 8.6 cm
